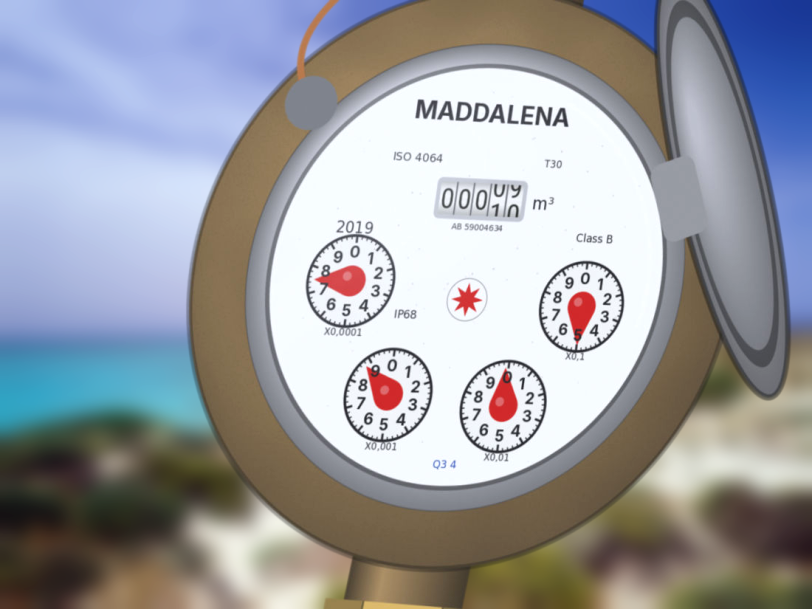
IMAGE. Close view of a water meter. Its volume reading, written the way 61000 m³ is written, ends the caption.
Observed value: 9.4987 m³
